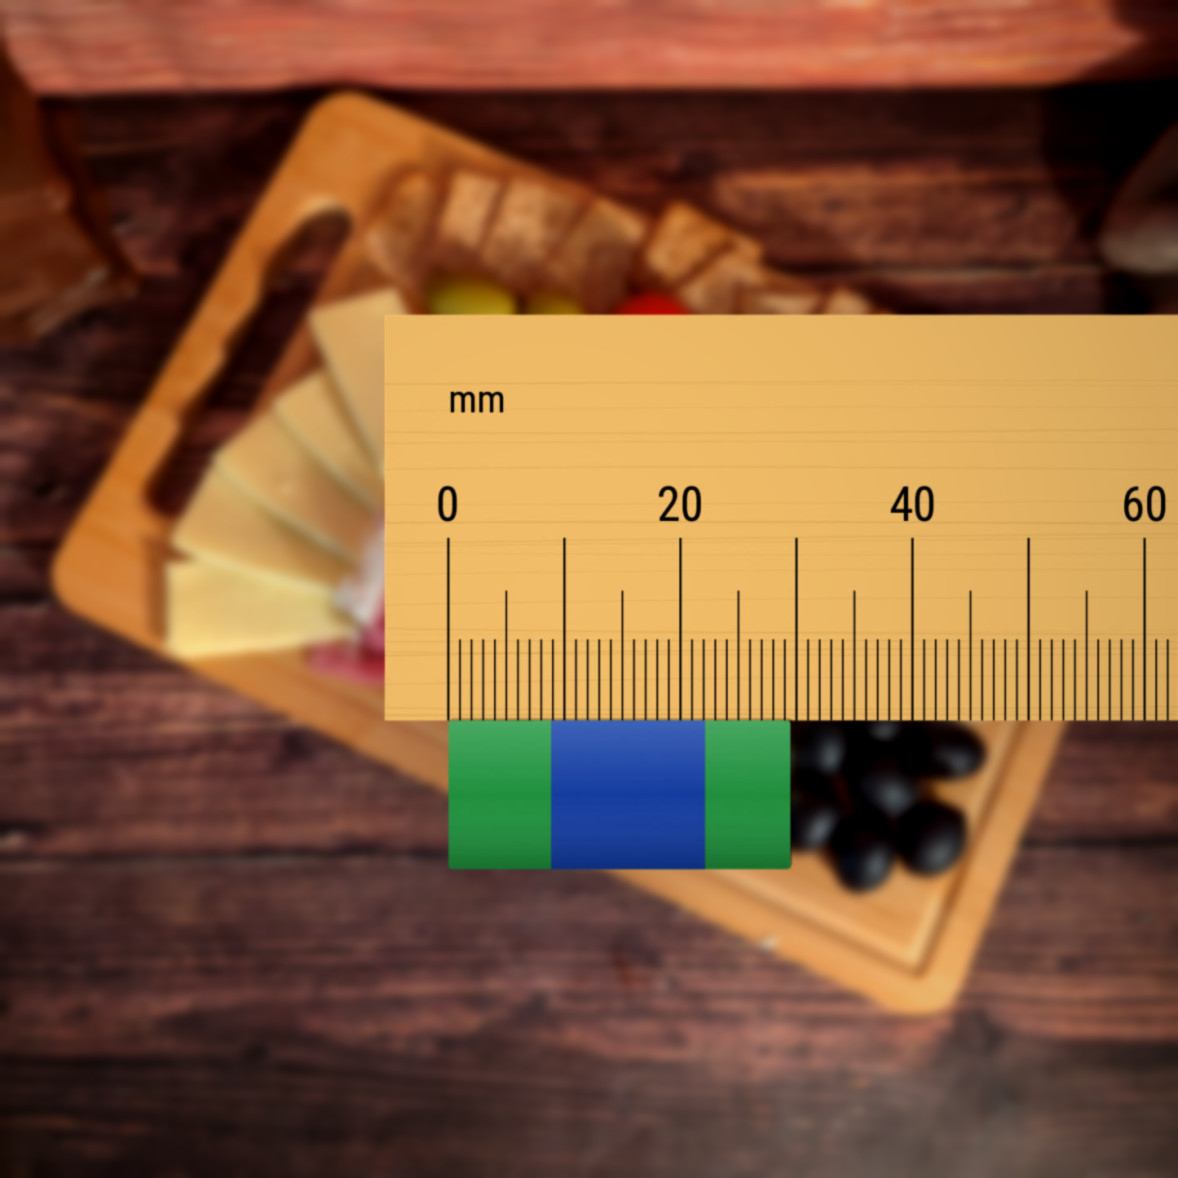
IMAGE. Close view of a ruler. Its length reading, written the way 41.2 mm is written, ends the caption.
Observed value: 29.5 mm
